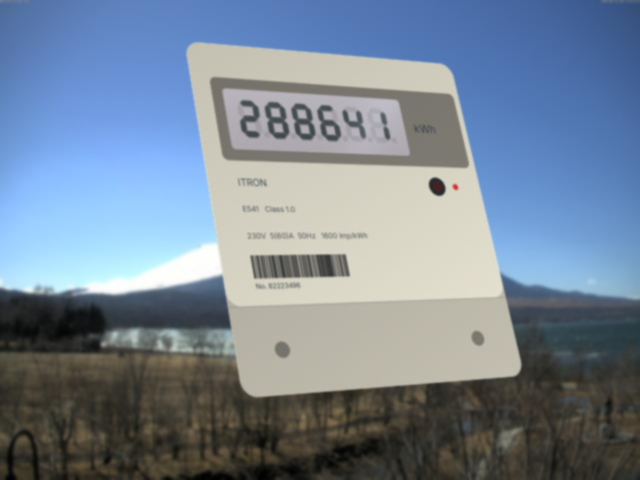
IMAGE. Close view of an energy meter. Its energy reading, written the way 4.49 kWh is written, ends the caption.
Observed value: 288641 kWh
